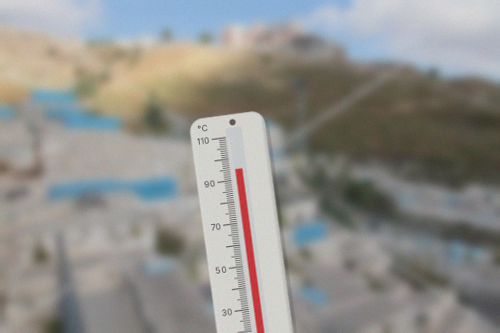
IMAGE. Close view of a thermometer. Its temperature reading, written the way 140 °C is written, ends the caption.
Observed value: 95 °C
